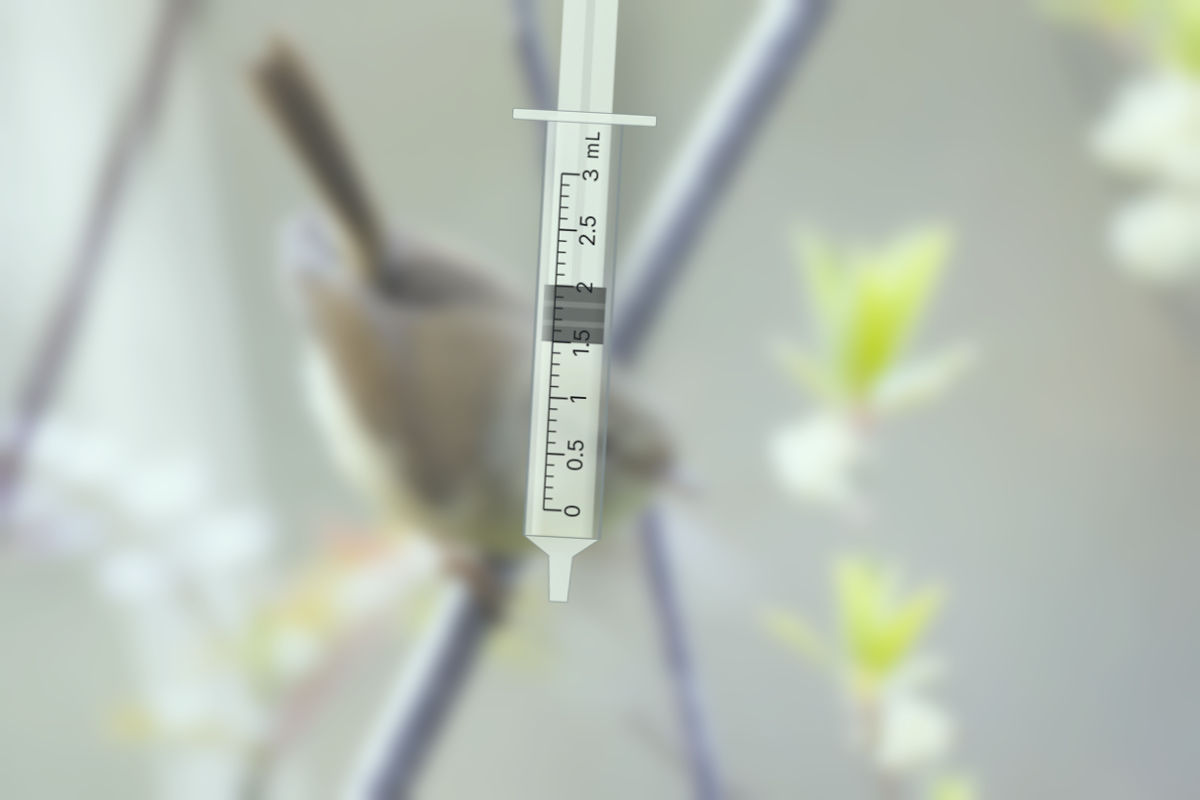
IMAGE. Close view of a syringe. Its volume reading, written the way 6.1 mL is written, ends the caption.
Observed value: 1.5 mL
